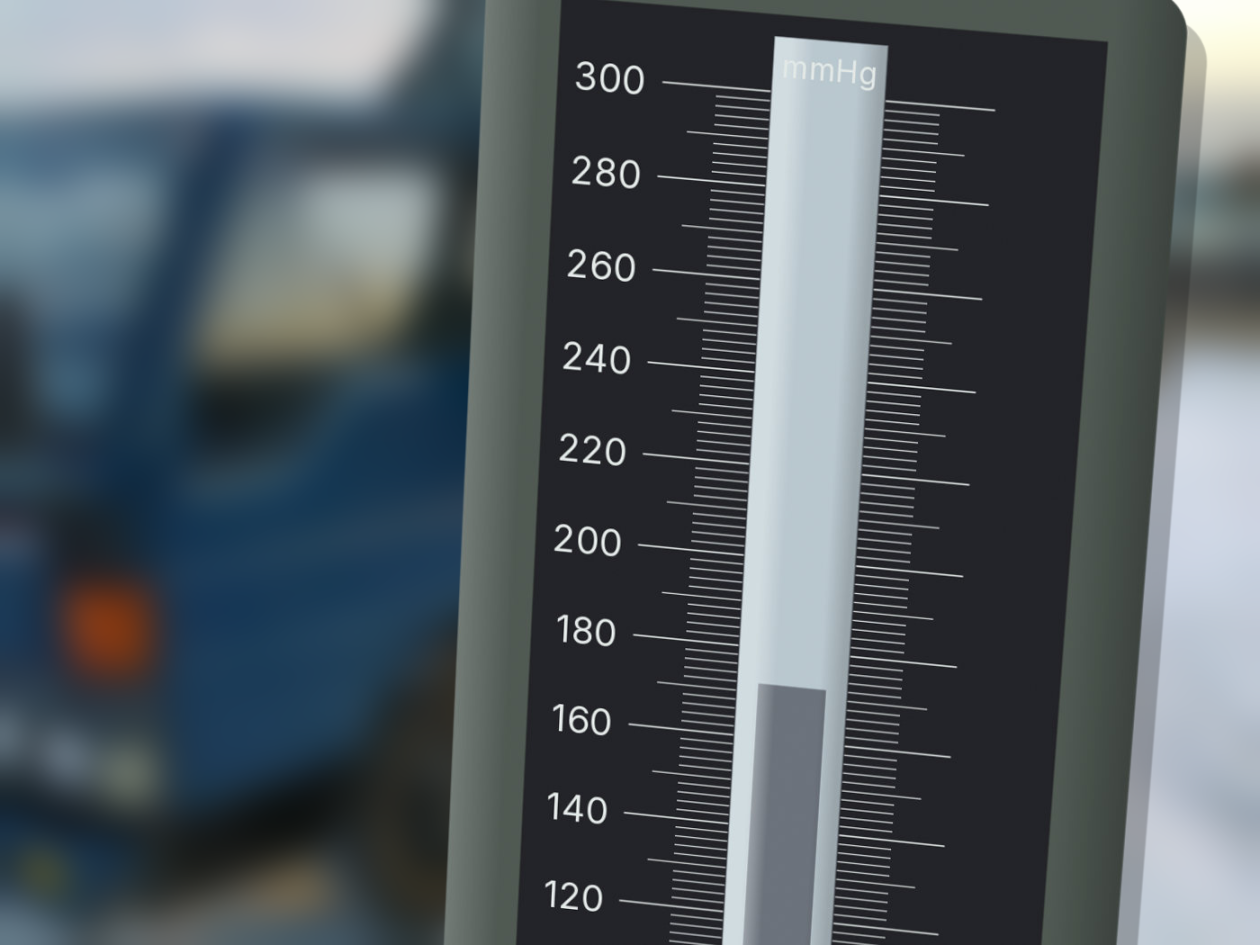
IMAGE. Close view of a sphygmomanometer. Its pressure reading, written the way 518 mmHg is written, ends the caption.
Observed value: 172 mmHg
